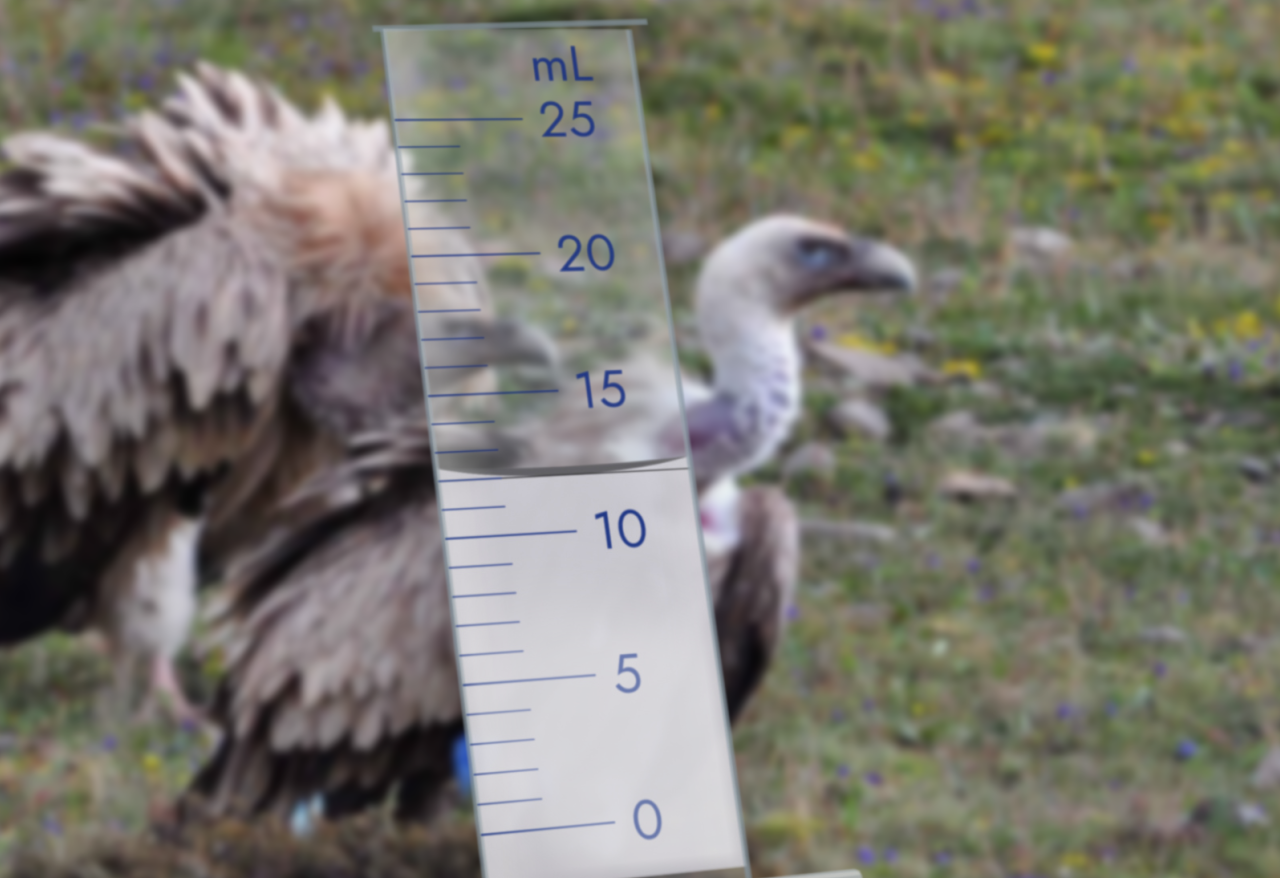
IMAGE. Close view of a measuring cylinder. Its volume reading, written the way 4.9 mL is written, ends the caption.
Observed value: 12 mL
